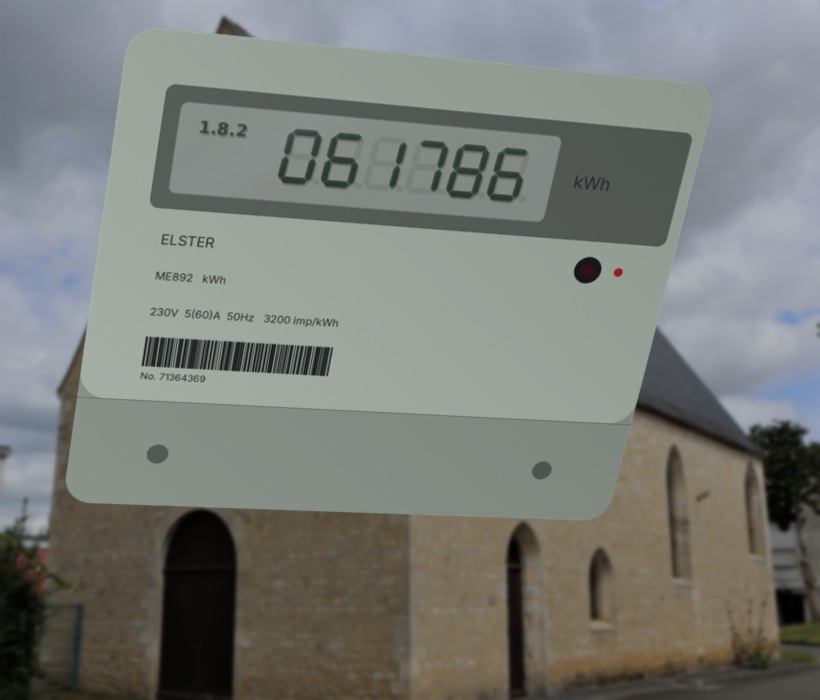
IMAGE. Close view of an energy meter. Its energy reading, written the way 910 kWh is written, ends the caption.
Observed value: 61786 kWh
